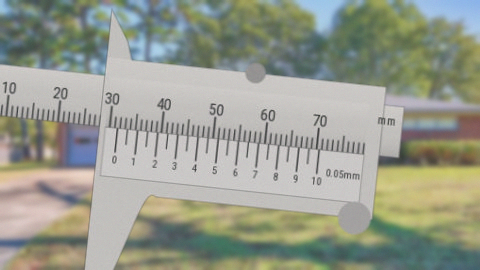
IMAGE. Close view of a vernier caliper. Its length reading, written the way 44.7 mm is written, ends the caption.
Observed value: 31.5 mm
